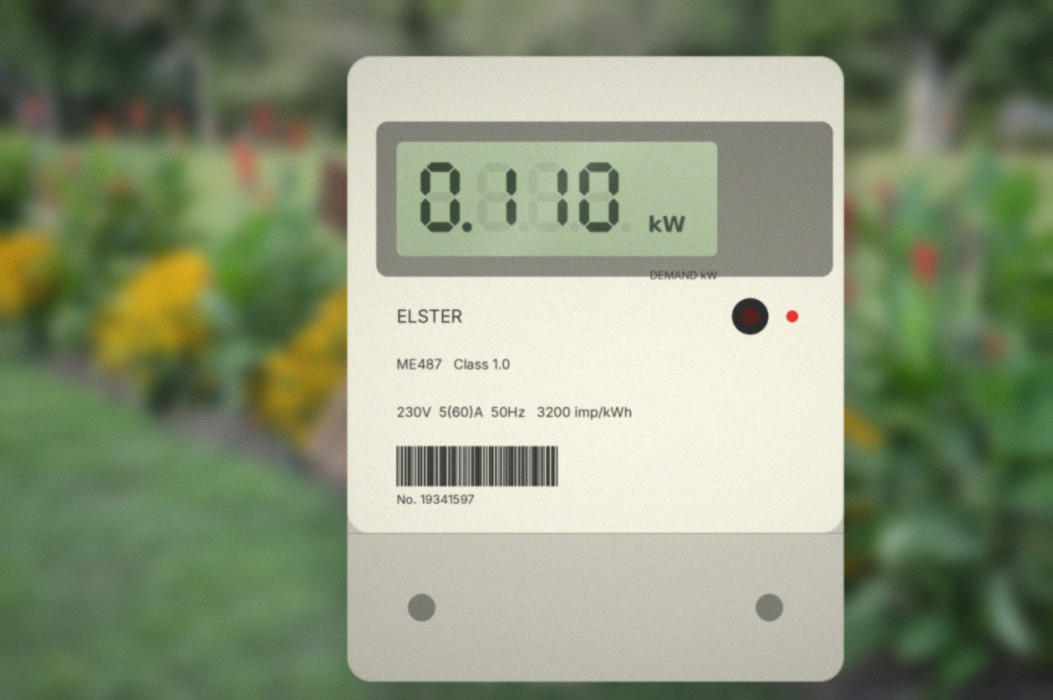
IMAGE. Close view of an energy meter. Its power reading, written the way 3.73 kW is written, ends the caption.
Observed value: 0.110 kW
